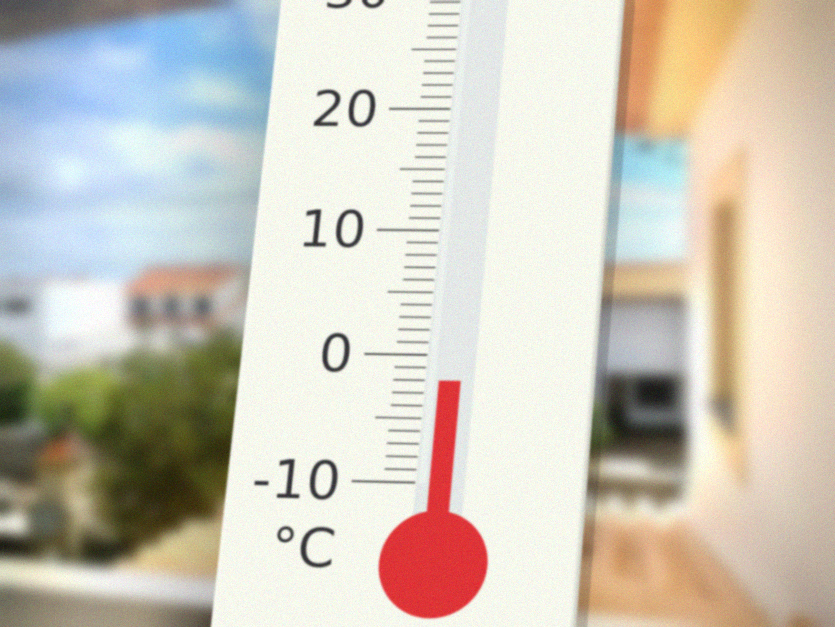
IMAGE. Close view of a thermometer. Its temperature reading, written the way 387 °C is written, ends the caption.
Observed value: -2 °C
